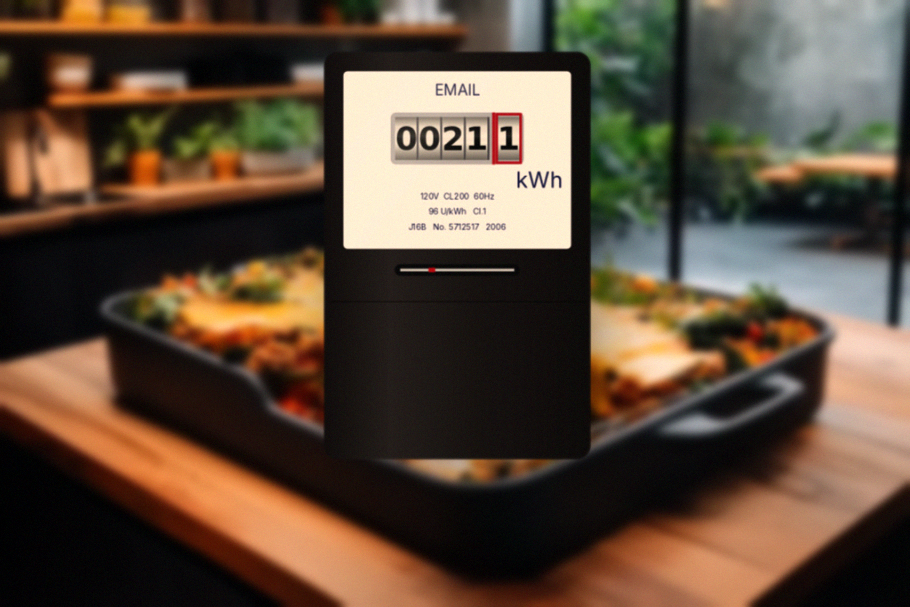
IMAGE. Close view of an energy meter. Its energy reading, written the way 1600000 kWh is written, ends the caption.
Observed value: 21.1 kWh
